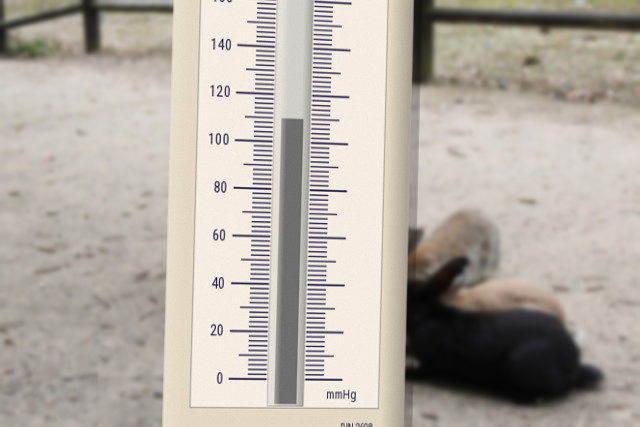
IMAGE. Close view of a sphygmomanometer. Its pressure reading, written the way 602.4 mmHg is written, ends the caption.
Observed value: 110 mmHg
